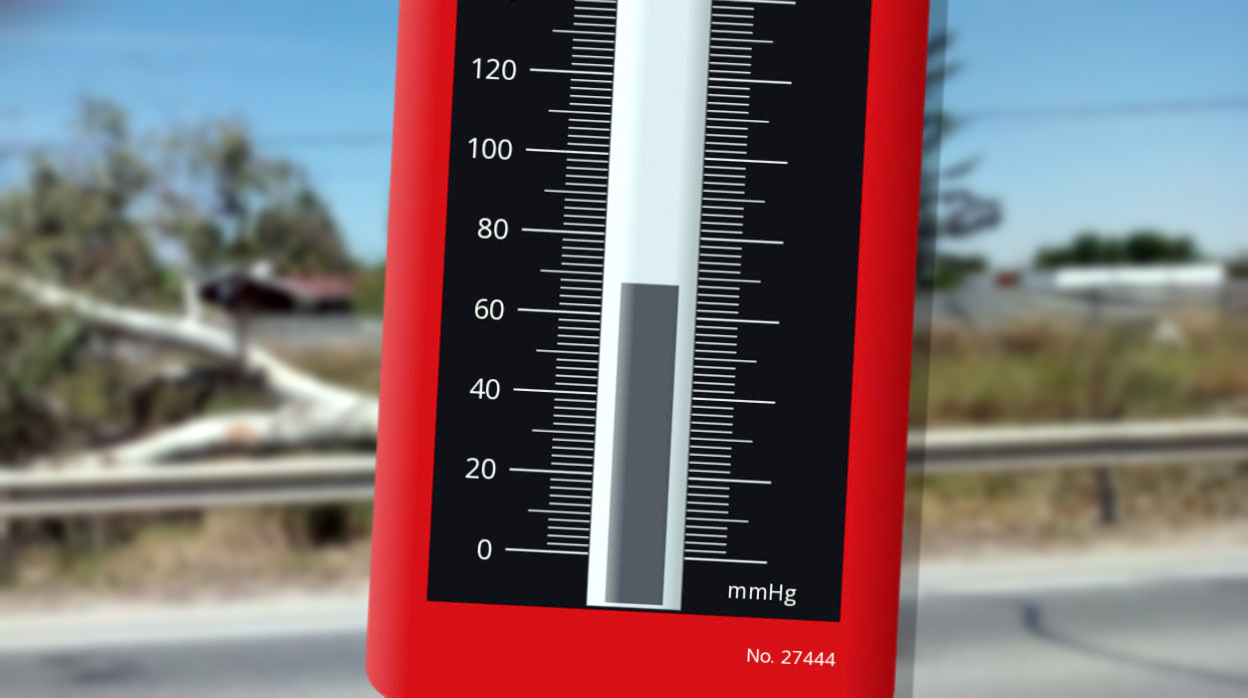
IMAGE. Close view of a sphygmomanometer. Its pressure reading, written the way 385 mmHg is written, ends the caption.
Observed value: 68 mmHg
